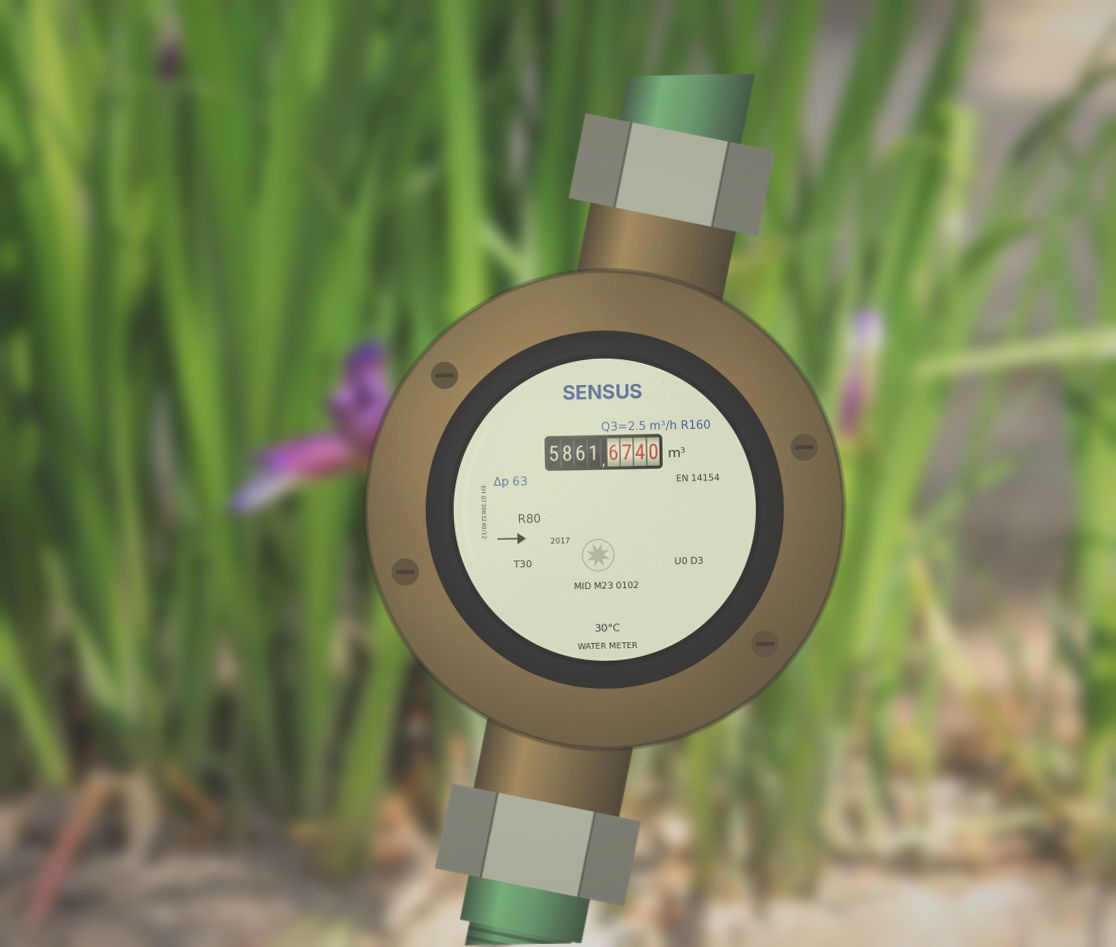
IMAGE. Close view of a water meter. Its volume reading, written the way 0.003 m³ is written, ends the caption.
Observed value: 5861.6740 m³
